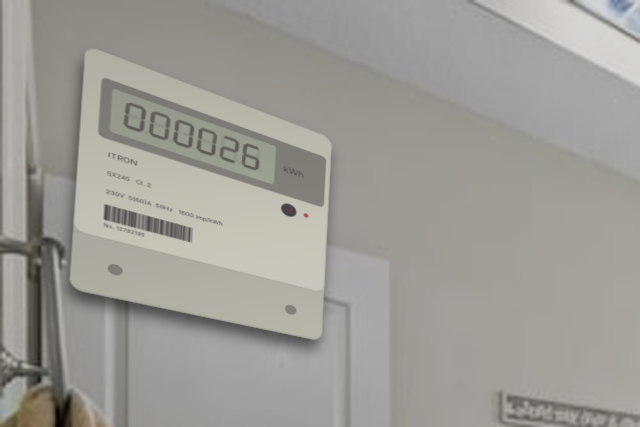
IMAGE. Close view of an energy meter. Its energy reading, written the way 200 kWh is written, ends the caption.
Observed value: 26 kWh
